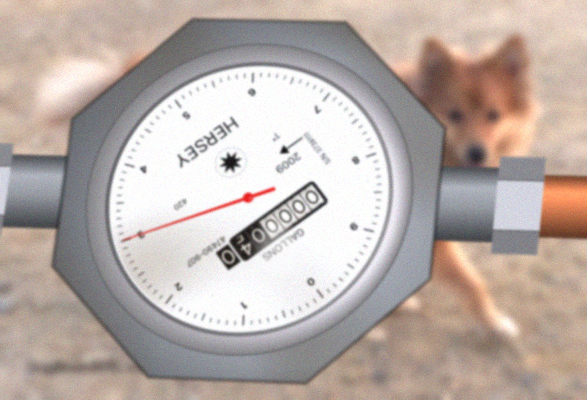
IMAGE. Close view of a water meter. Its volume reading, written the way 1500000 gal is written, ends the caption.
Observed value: 43.0 gal
